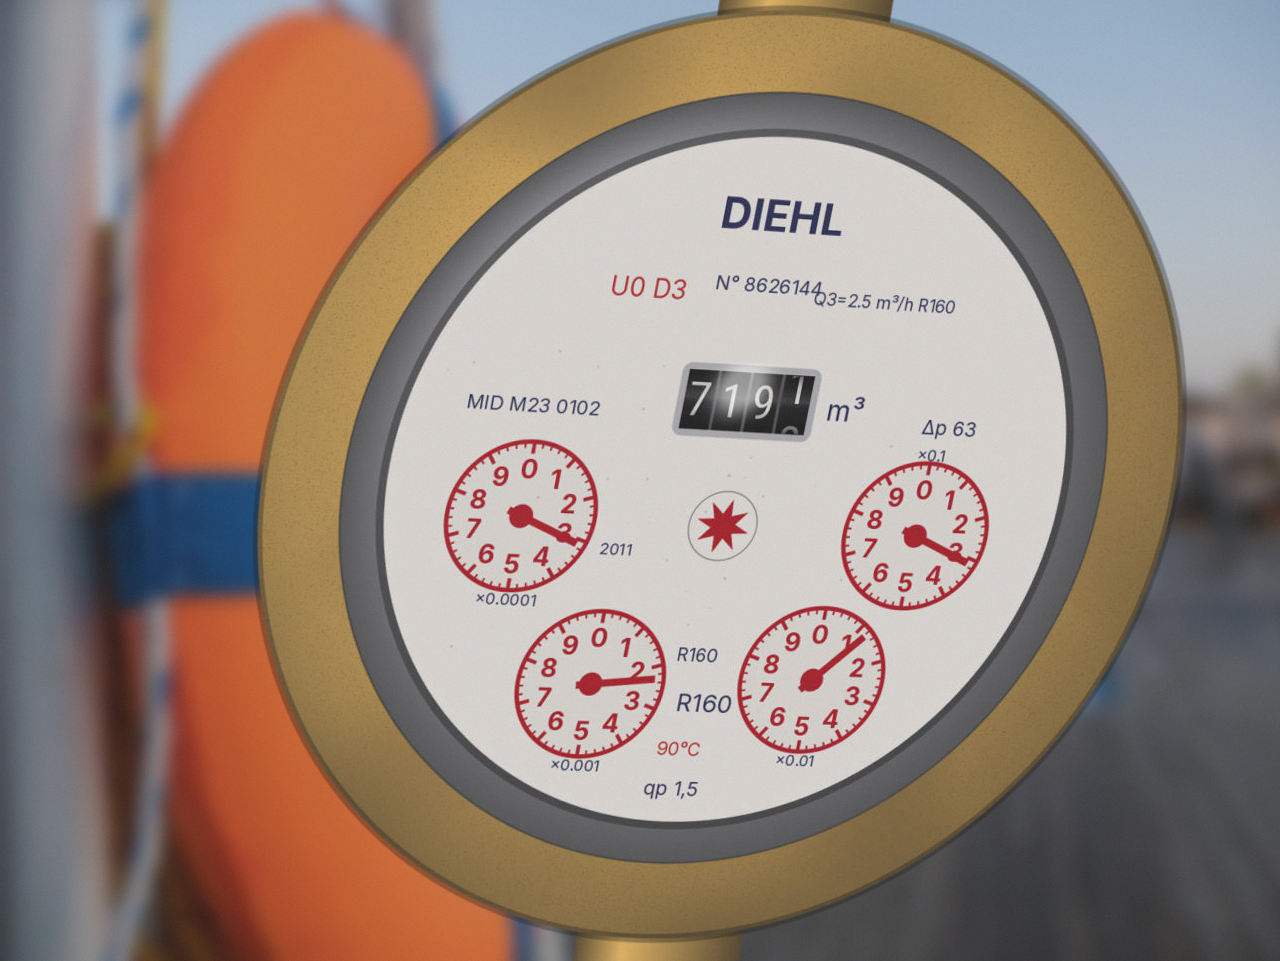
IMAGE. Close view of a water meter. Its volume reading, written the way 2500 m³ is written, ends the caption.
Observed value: 7191.3123 m³
